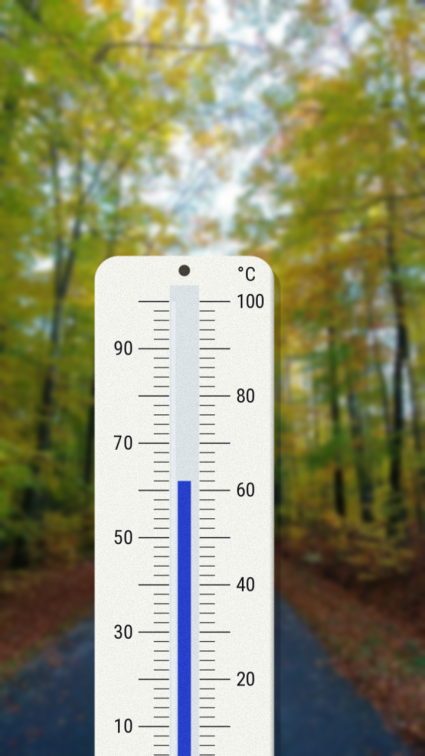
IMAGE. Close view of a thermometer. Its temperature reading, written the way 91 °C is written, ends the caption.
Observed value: 62 °C
